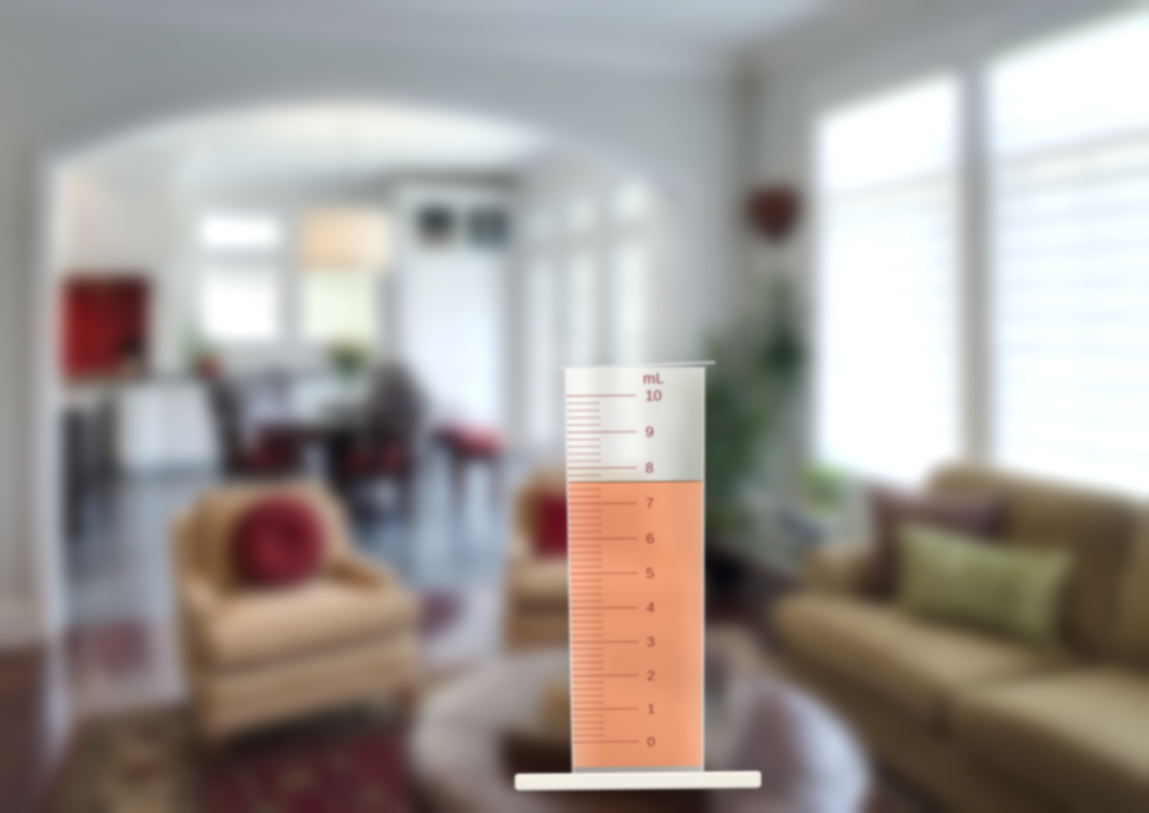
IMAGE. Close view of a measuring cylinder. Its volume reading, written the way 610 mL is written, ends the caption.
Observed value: 7.6 mL
